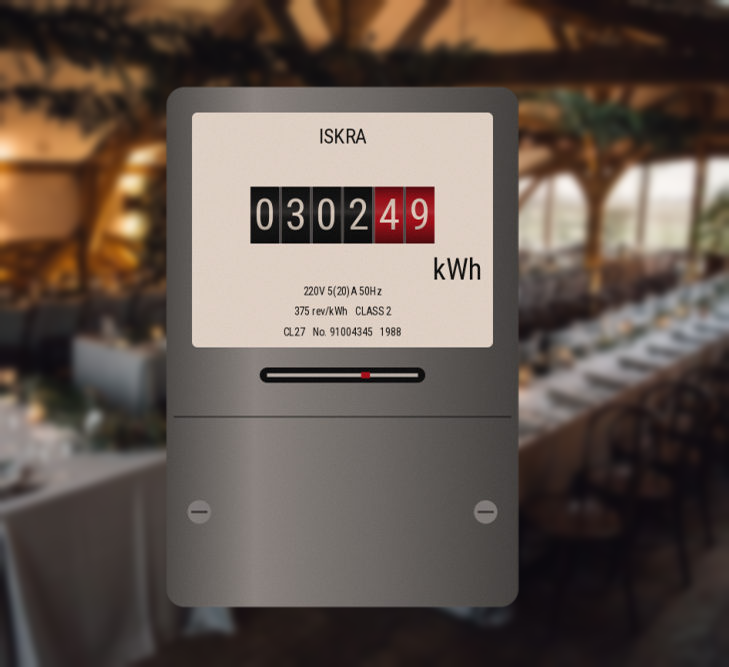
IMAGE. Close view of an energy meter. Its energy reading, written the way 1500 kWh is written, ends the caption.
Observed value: 302.49 kWh
